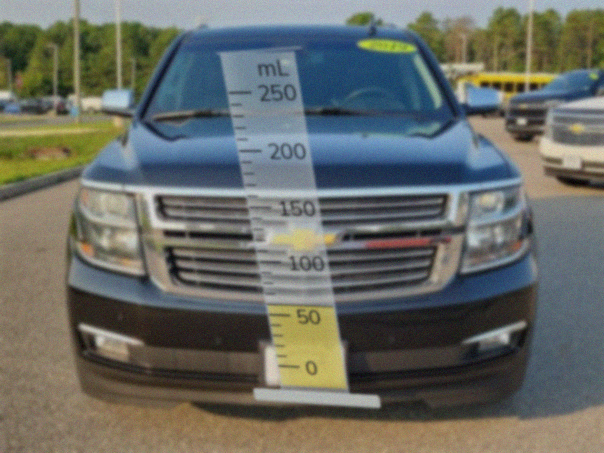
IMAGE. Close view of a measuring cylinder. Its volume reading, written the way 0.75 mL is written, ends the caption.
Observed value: 60 mL
